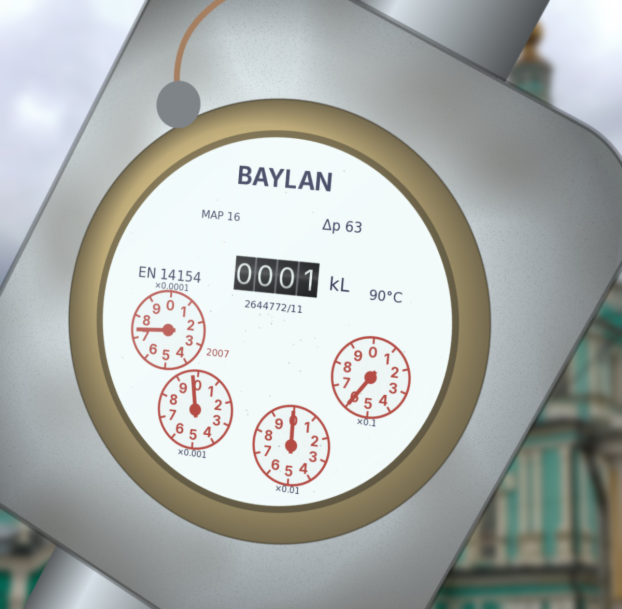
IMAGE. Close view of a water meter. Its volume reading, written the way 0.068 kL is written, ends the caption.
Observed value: 1.5997 kL
